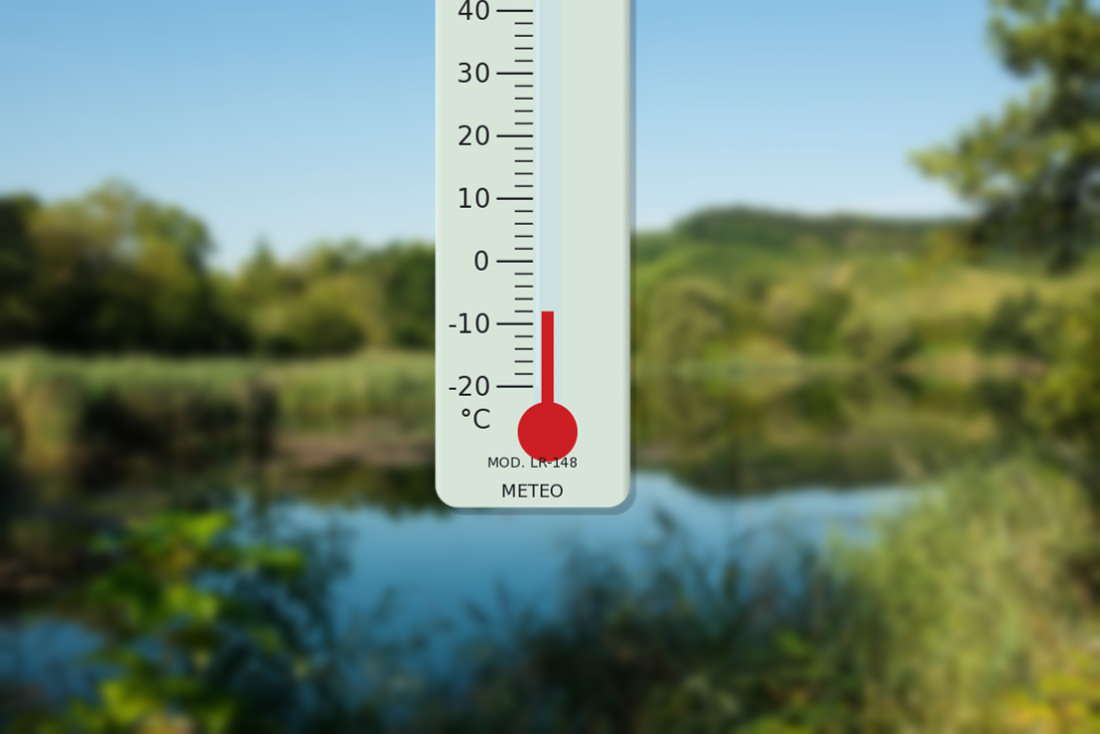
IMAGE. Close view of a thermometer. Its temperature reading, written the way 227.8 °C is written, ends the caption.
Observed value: -8 °C
